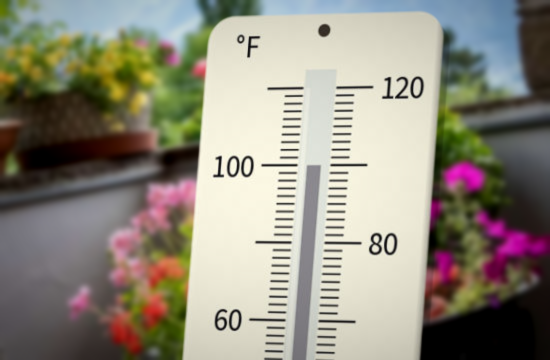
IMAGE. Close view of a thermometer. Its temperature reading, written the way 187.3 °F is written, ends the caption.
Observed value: 100 °F
